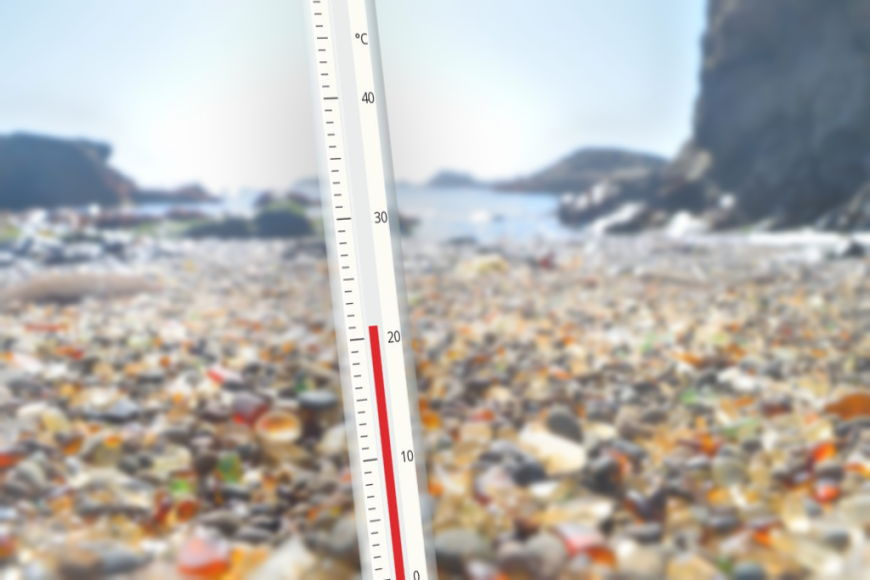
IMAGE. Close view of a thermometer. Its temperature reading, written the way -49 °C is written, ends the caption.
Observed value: 21 °C
